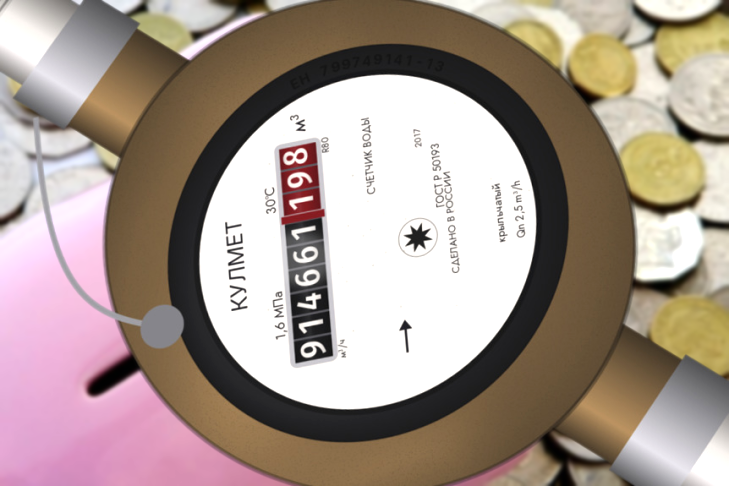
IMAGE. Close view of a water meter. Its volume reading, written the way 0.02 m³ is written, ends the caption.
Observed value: 914661.198 m³
